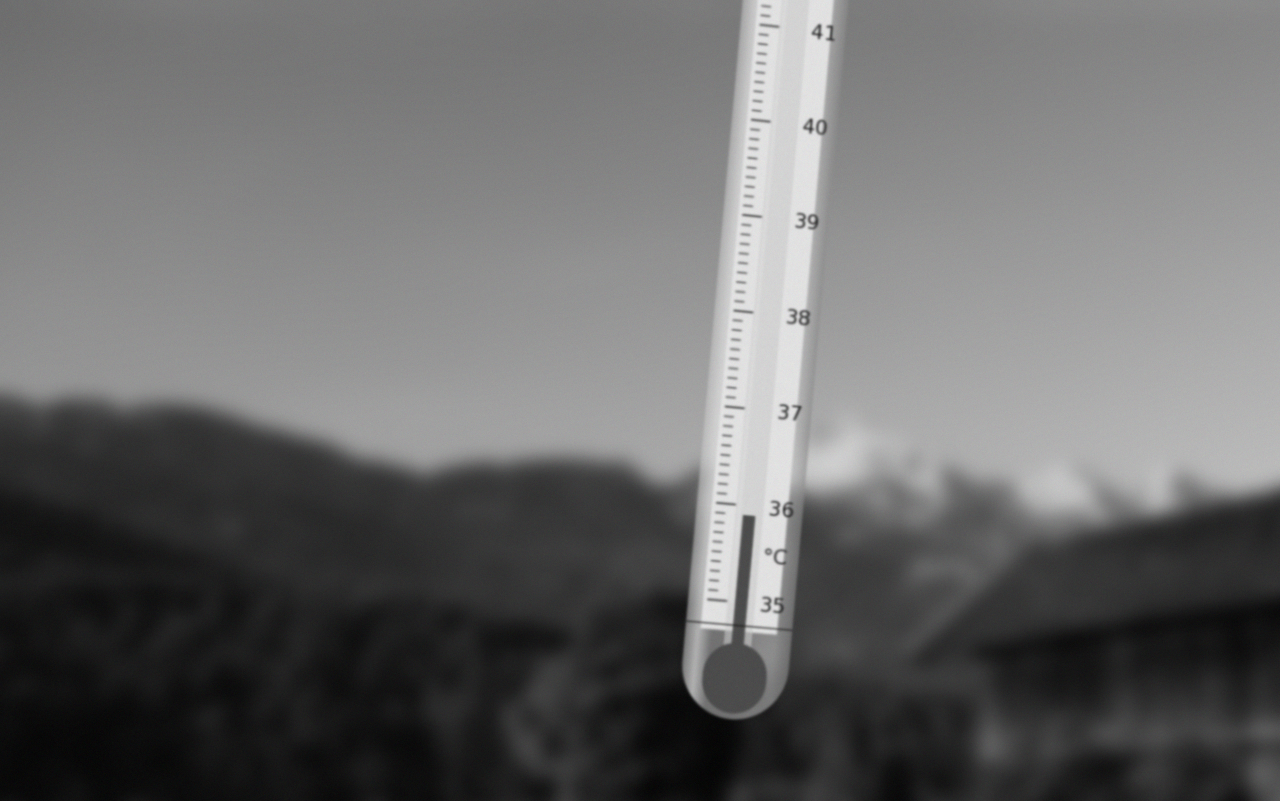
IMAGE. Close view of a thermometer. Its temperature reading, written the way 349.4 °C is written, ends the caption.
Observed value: 35.9 °C
